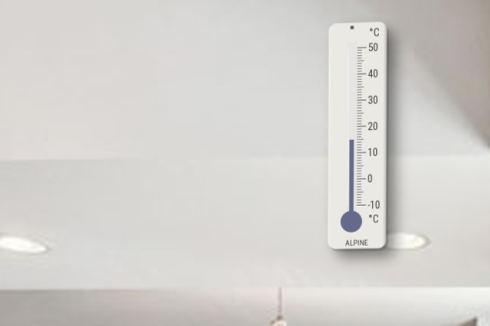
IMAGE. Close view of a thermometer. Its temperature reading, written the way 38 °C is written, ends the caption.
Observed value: 15 °C
